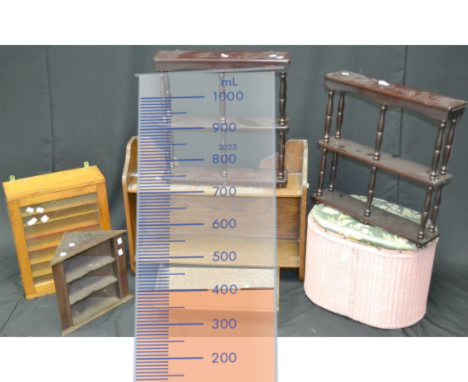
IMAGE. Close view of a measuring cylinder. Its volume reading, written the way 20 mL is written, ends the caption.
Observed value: 400 mL
